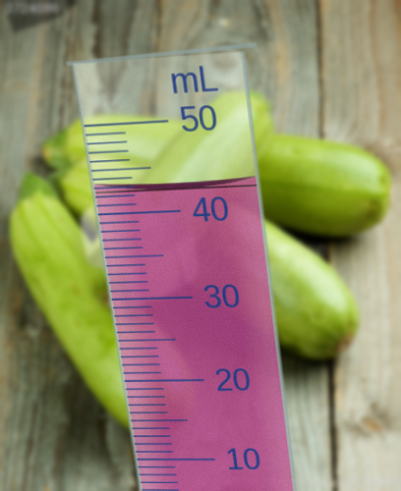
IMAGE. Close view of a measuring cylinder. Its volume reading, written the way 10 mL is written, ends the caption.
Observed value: 42.5 mL
